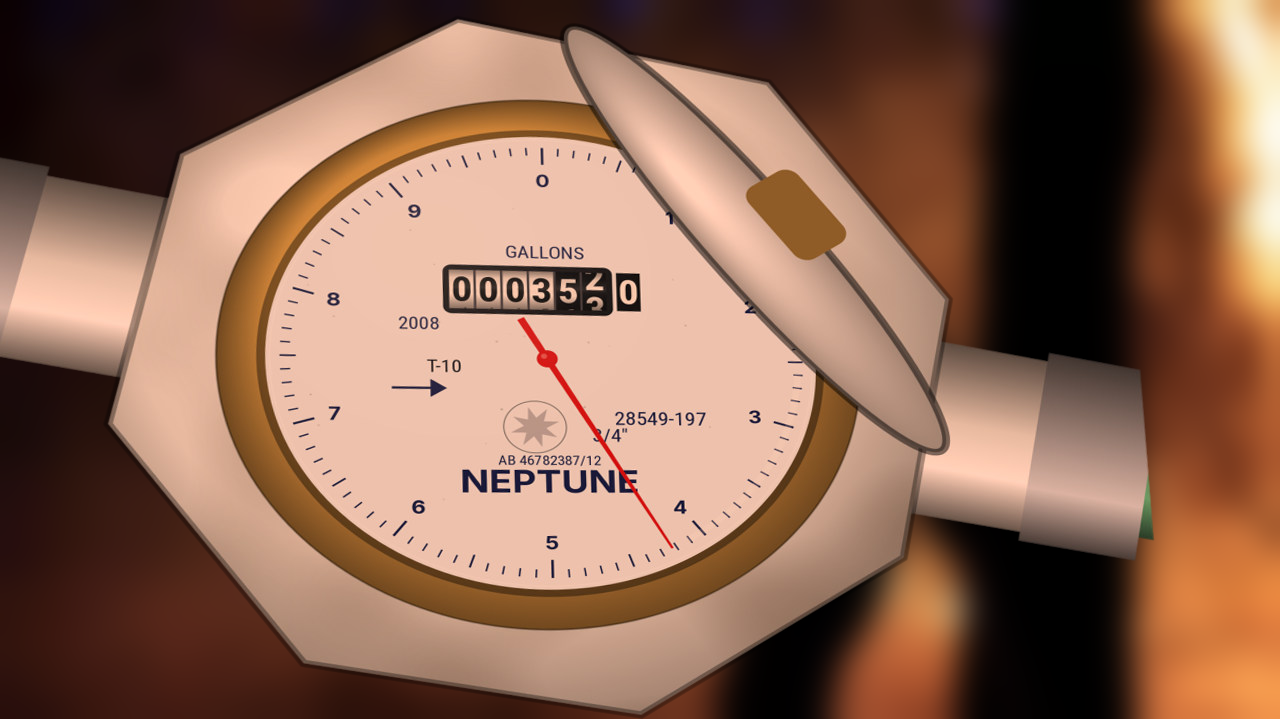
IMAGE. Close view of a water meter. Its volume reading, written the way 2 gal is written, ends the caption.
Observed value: 3524.2 gal
